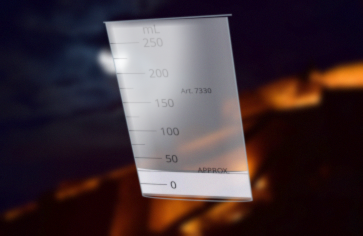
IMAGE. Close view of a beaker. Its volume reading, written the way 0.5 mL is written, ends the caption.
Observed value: 25 mL
